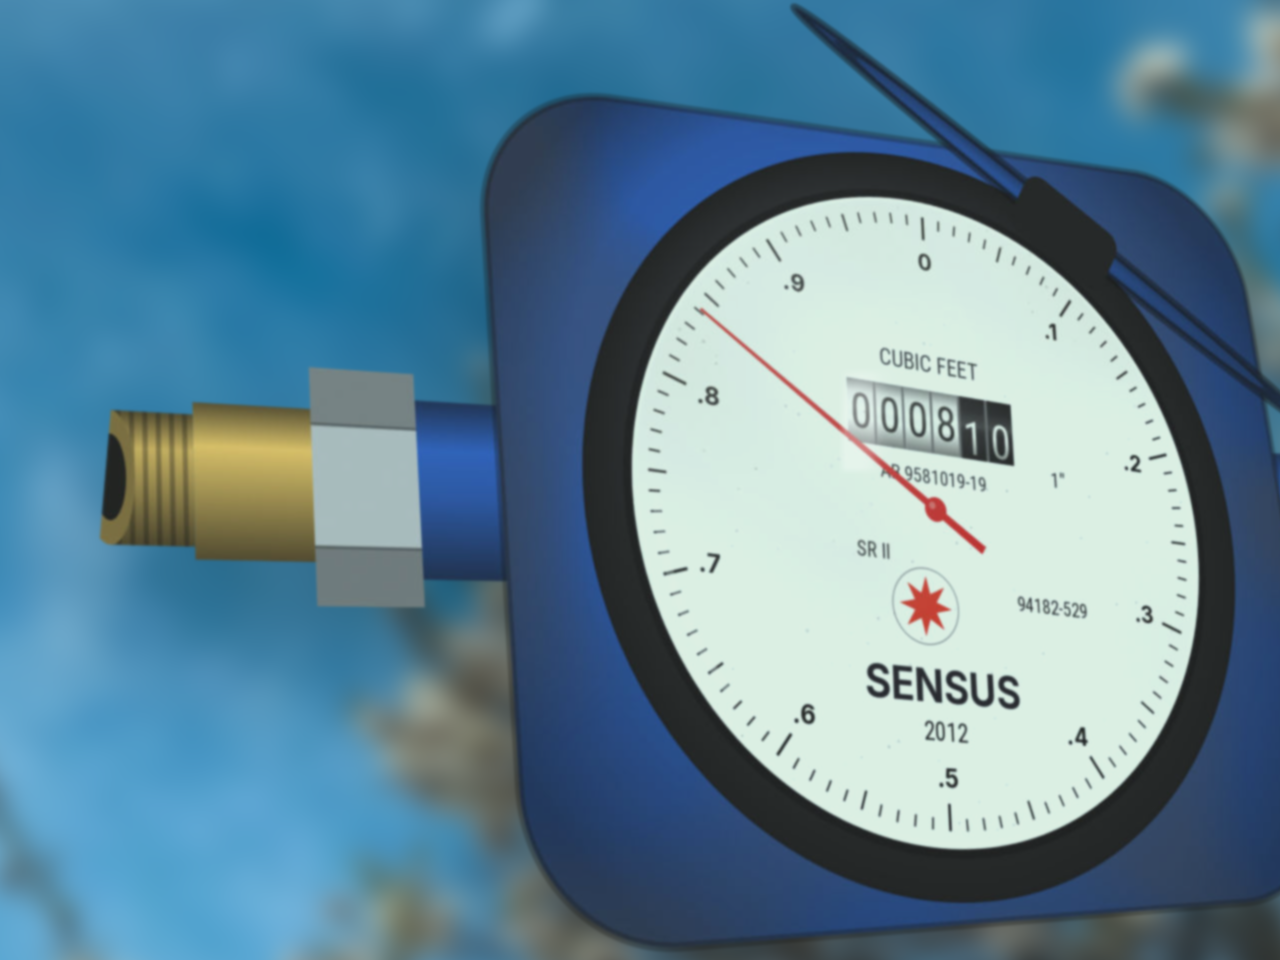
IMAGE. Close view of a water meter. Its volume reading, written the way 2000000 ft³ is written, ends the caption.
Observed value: 809.84 ft³
